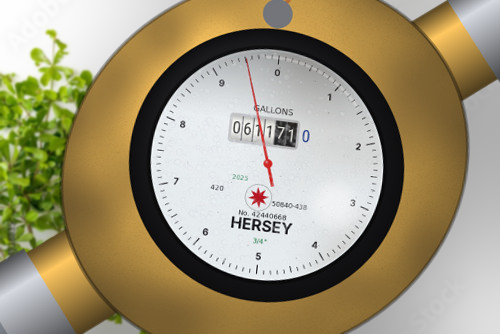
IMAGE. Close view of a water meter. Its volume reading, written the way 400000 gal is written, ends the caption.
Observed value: 611709.5 gal
